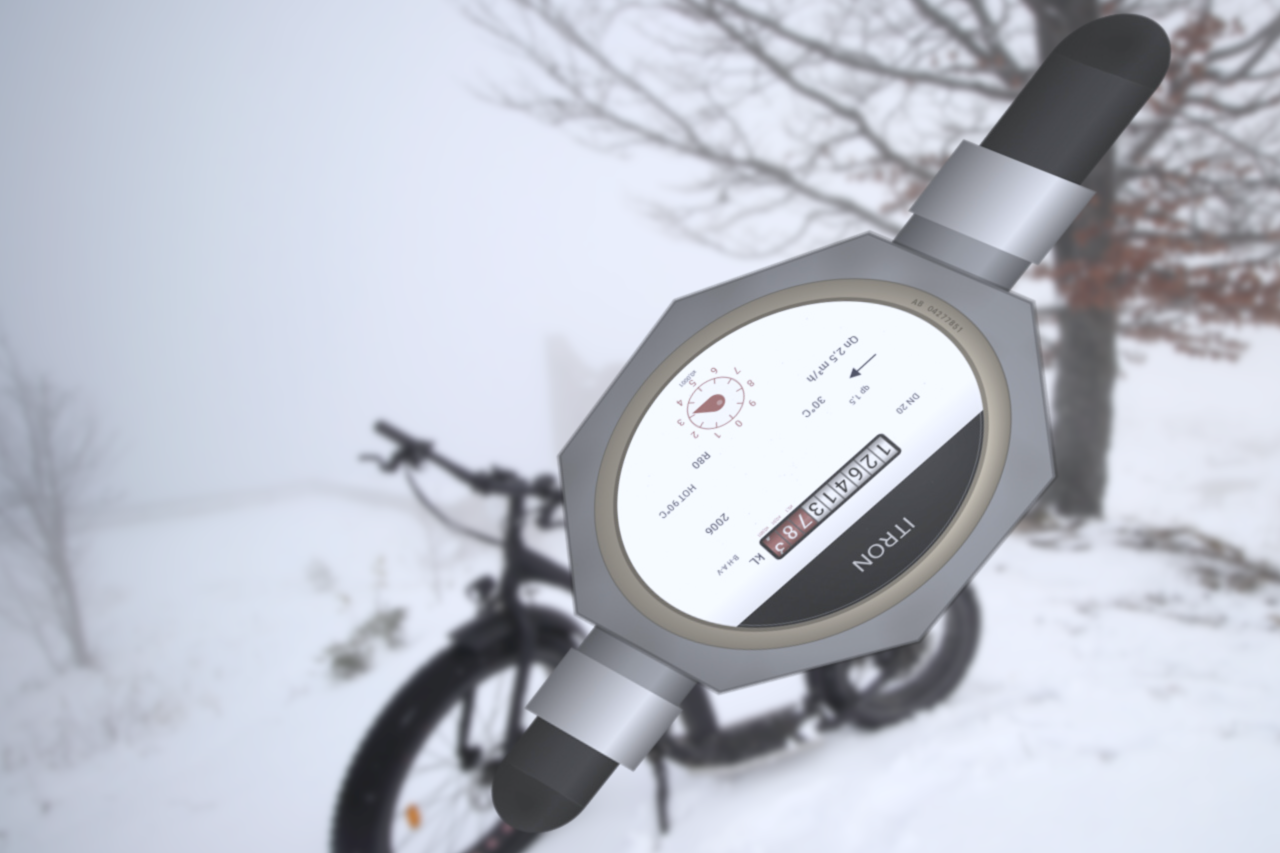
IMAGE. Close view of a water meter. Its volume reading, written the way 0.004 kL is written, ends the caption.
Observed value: 126413.7833 kL
